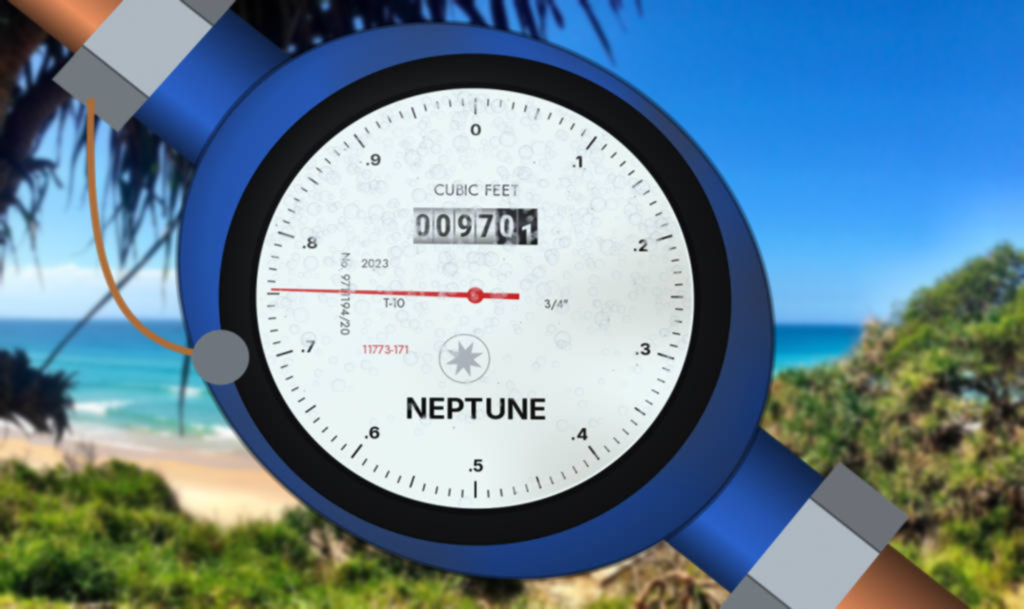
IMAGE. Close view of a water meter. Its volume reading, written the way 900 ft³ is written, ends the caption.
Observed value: 9700.75 ft³
